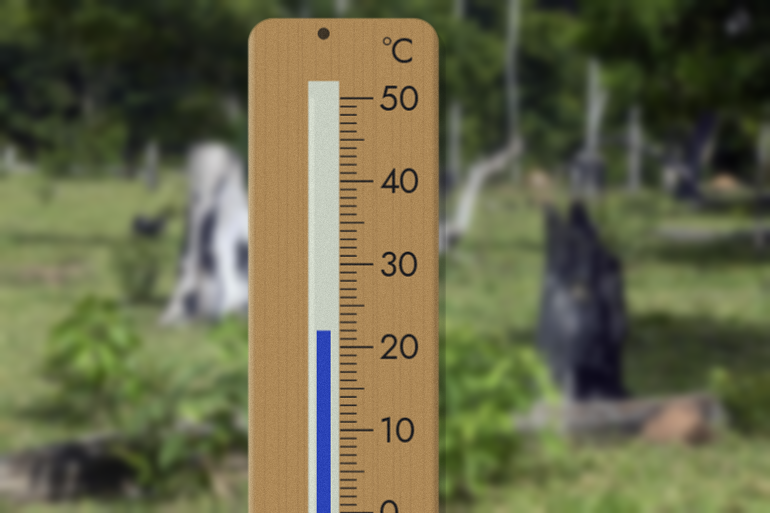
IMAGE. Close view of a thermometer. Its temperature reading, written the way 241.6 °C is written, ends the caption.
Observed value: 22 °C
